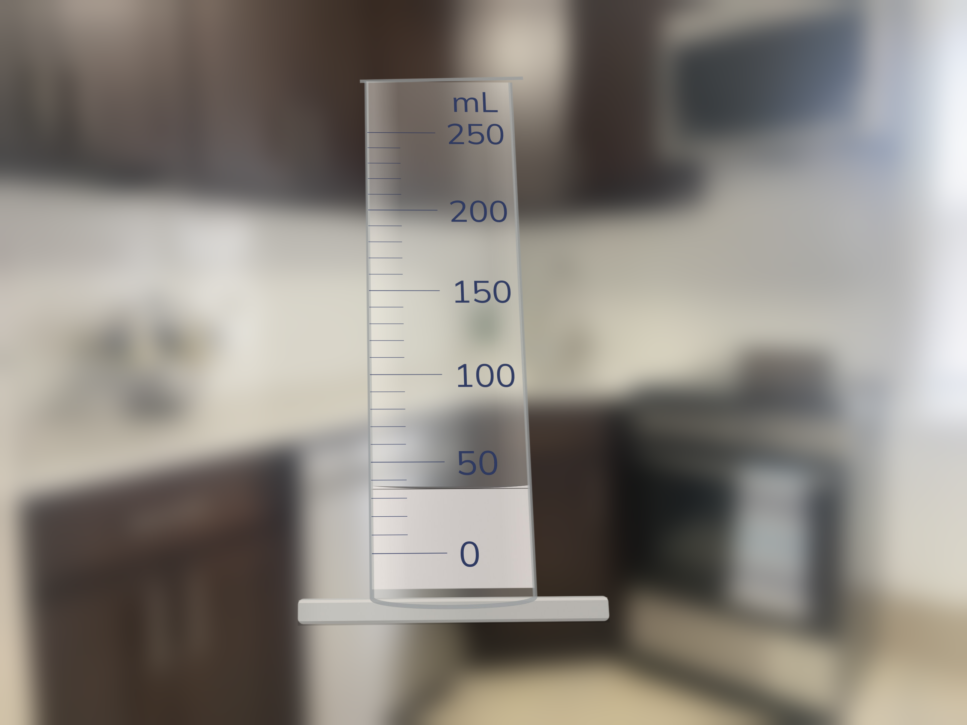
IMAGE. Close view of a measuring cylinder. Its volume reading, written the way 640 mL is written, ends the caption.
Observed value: 35 mL
